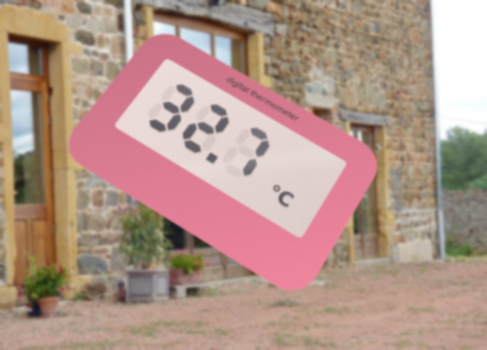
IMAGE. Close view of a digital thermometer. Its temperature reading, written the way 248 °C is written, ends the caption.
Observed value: 32.7 °C
